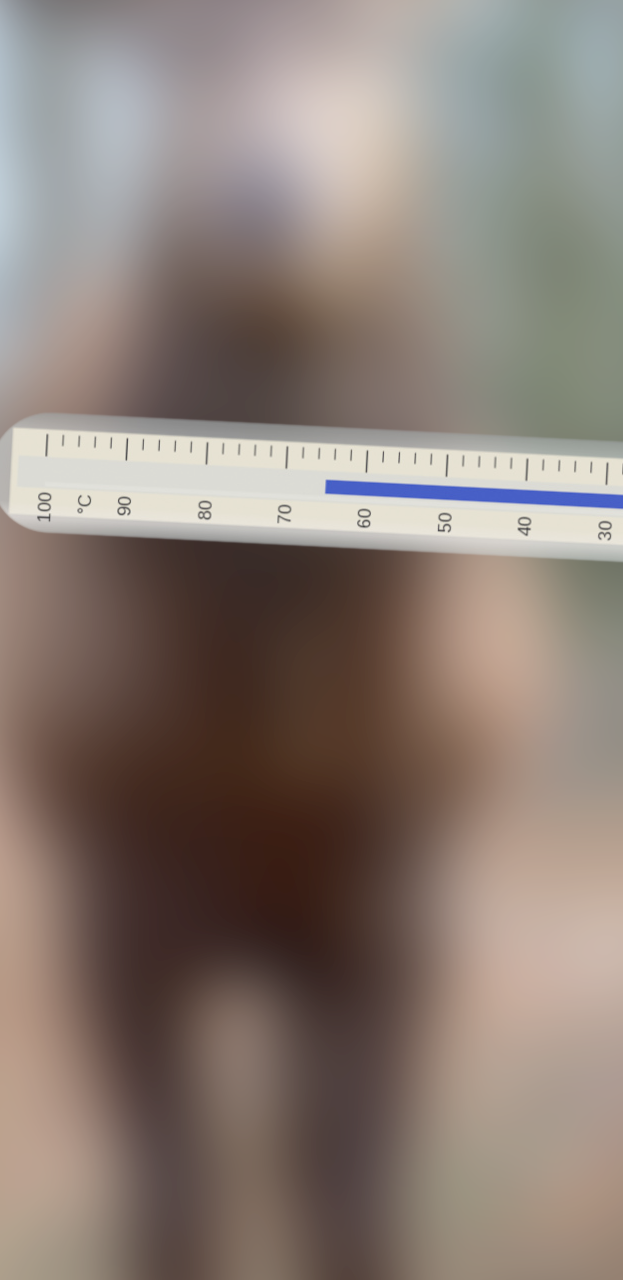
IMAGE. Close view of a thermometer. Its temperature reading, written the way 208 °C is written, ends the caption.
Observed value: 65 °C
